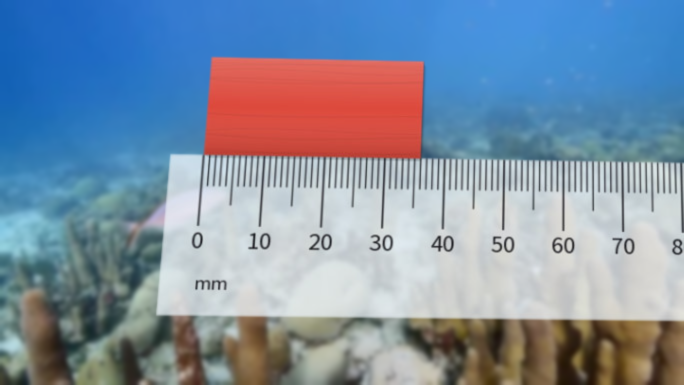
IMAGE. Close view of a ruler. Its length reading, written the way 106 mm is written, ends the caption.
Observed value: 36 mm
